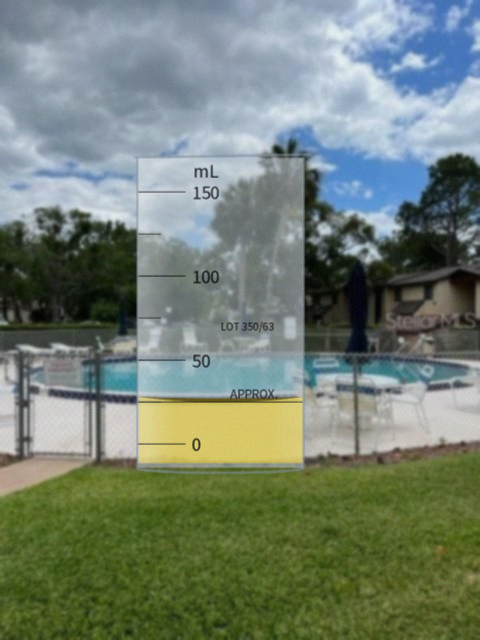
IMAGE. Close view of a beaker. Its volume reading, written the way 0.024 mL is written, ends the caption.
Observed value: 25 mL
